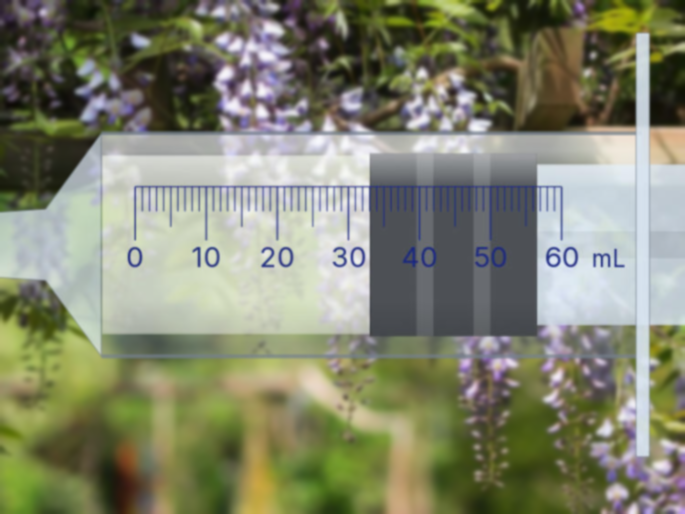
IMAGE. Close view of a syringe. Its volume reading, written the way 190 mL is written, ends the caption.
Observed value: 33 mL
